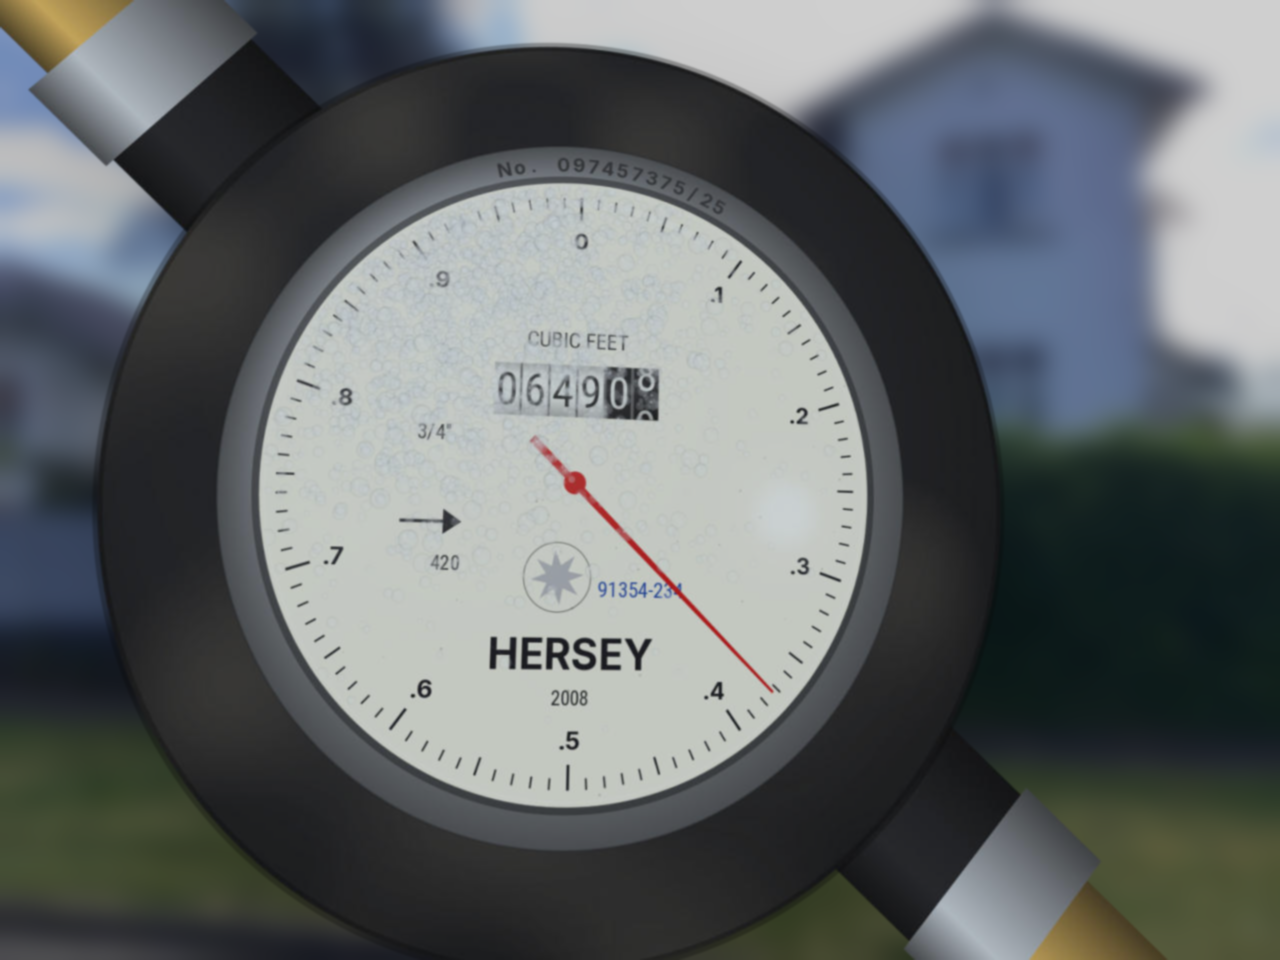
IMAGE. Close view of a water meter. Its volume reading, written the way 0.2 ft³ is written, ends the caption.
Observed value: 64908.37 ft³
